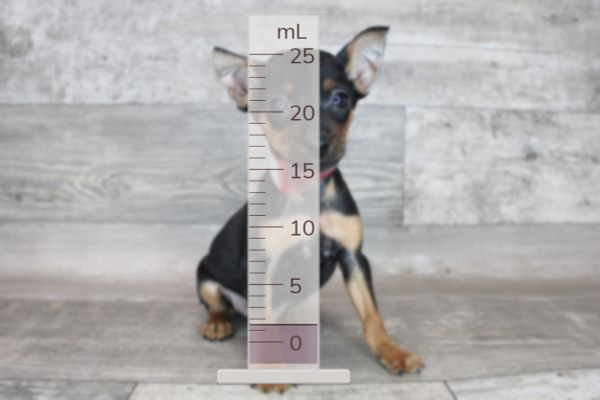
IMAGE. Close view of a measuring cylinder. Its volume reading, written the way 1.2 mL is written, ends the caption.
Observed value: 1.5 mL
